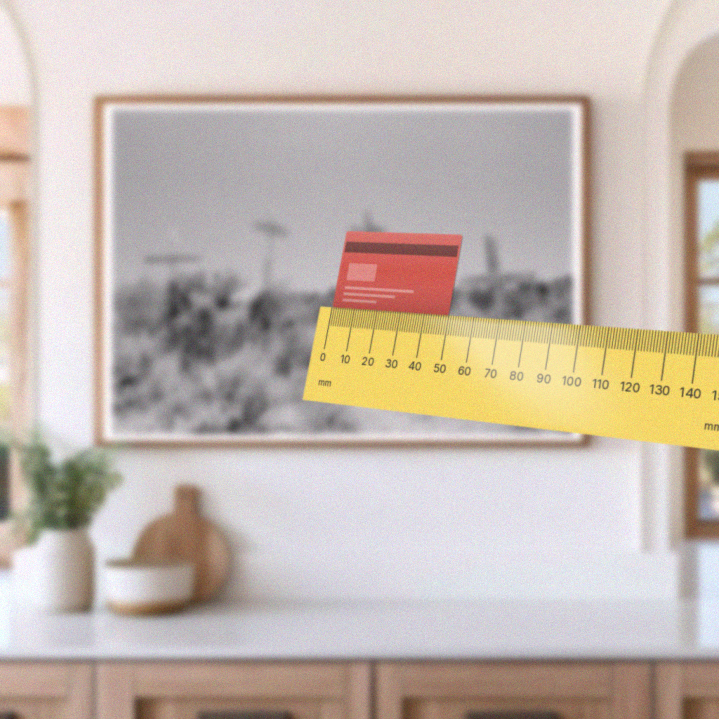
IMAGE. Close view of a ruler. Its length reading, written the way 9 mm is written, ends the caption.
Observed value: 50 mm
